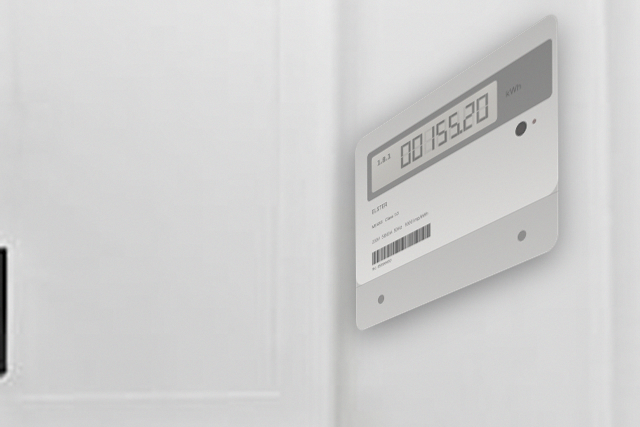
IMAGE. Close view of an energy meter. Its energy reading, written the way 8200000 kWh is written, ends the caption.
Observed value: 155.20 kWh
